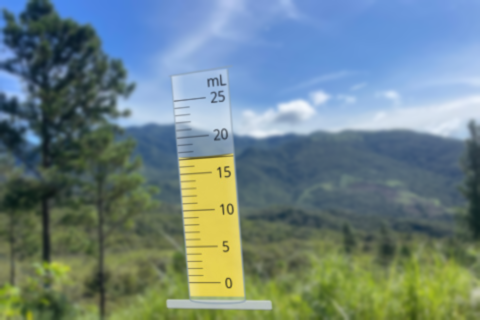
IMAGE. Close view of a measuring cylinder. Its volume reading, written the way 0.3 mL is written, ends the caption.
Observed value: 17 mL
